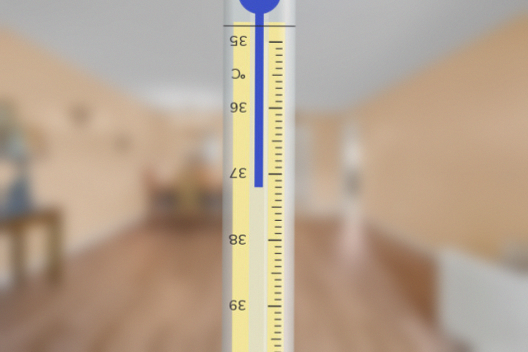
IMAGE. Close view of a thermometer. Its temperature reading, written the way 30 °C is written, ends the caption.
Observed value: 37.2 °C
